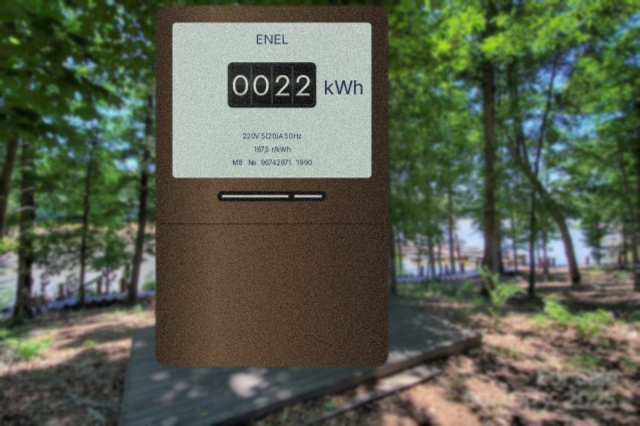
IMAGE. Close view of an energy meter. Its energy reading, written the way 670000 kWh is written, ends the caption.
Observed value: 22 kWh
